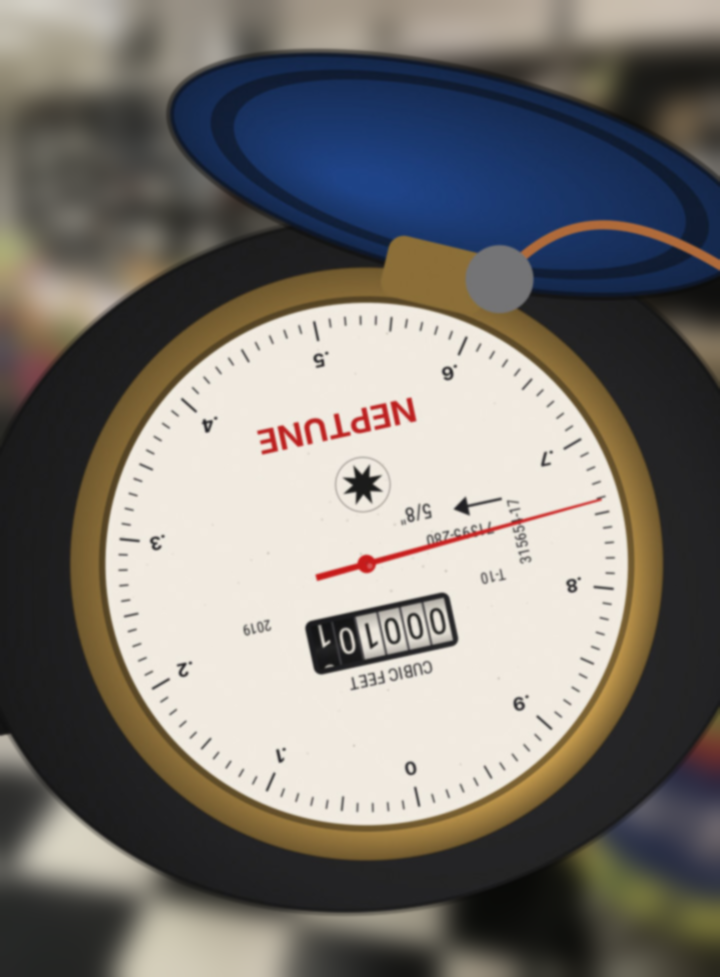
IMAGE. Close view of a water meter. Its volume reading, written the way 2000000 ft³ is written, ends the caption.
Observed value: 100.74 ft³
